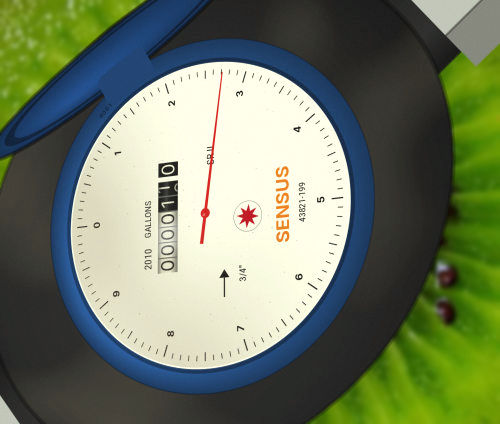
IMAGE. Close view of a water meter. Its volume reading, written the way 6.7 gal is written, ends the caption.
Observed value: 112.7 gal
